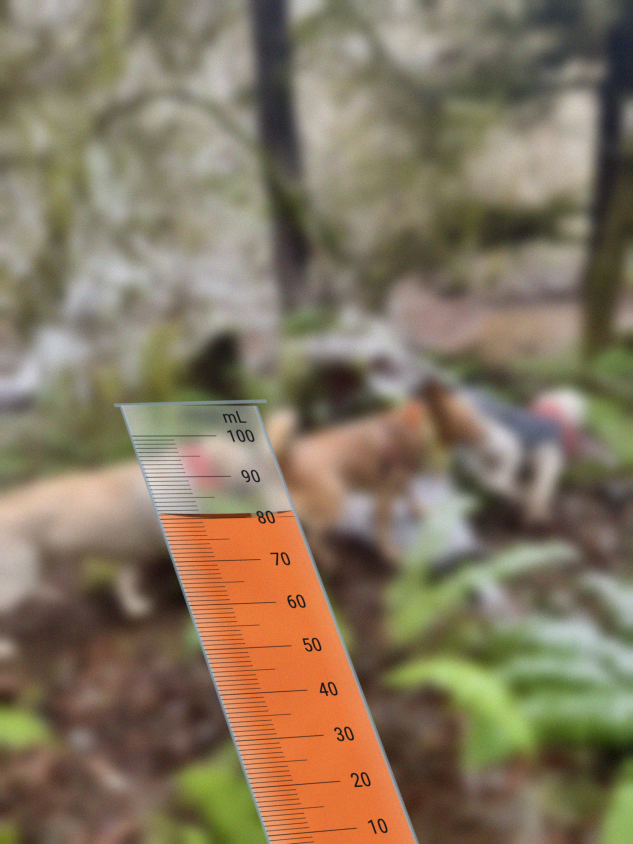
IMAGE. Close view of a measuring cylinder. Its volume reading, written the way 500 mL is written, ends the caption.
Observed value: 80 mL
